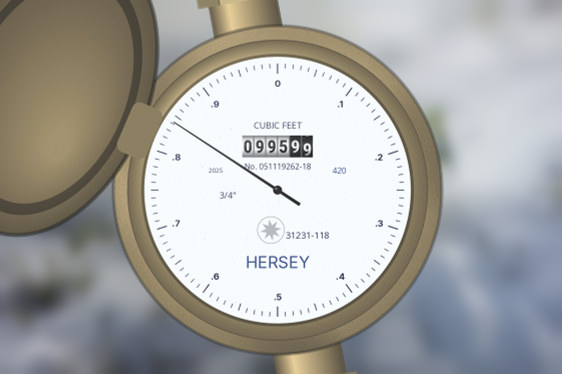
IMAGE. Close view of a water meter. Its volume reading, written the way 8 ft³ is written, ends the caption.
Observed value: 99598.84 ft³
